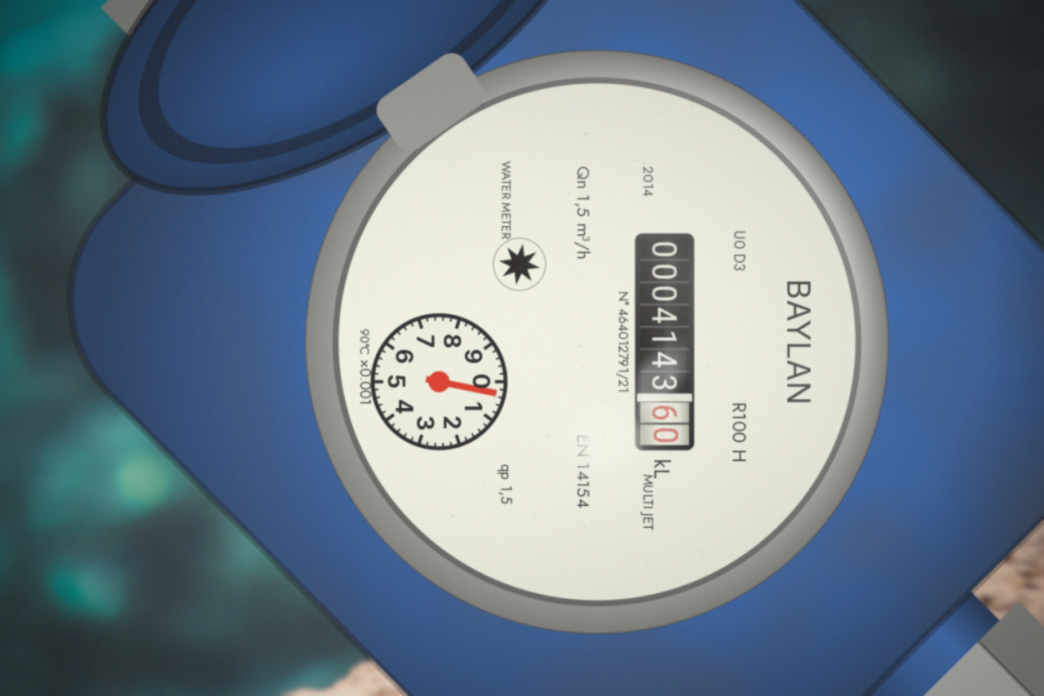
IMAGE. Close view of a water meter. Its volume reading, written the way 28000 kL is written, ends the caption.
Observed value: 4143.600 kL
